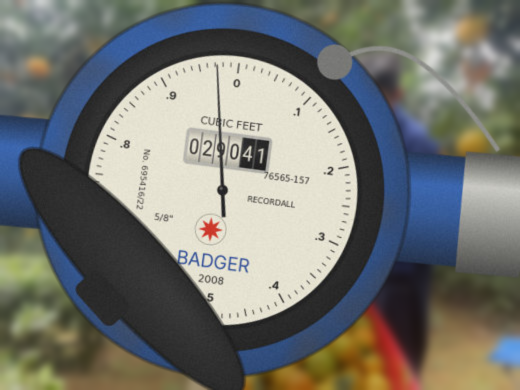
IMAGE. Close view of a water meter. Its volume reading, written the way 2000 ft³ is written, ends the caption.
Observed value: 29040.97 ft³
